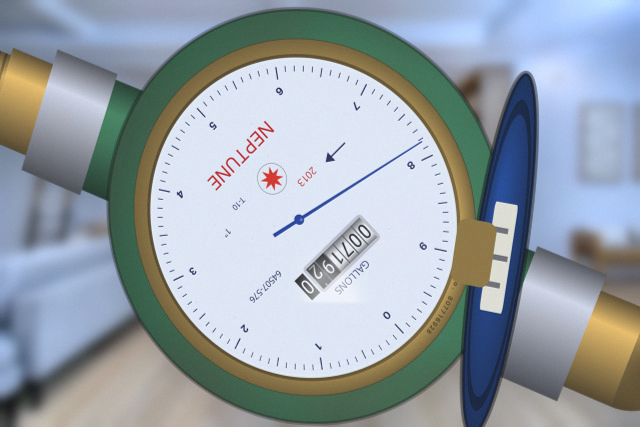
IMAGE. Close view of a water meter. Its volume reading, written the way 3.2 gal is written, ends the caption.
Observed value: 71917.8 gal
